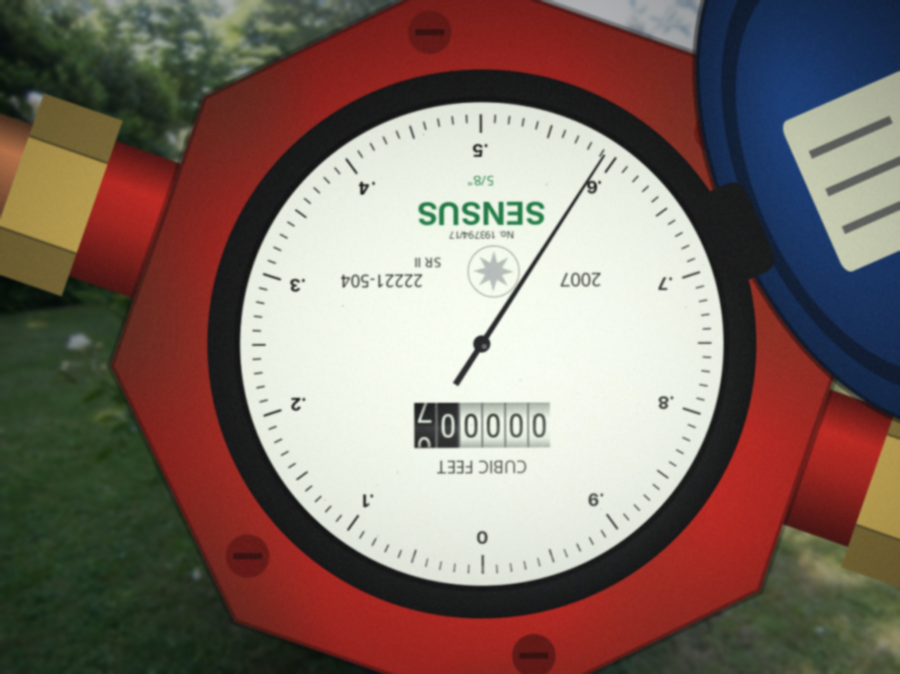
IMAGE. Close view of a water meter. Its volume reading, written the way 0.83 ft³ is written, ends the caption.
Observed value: 6.59 ft³
